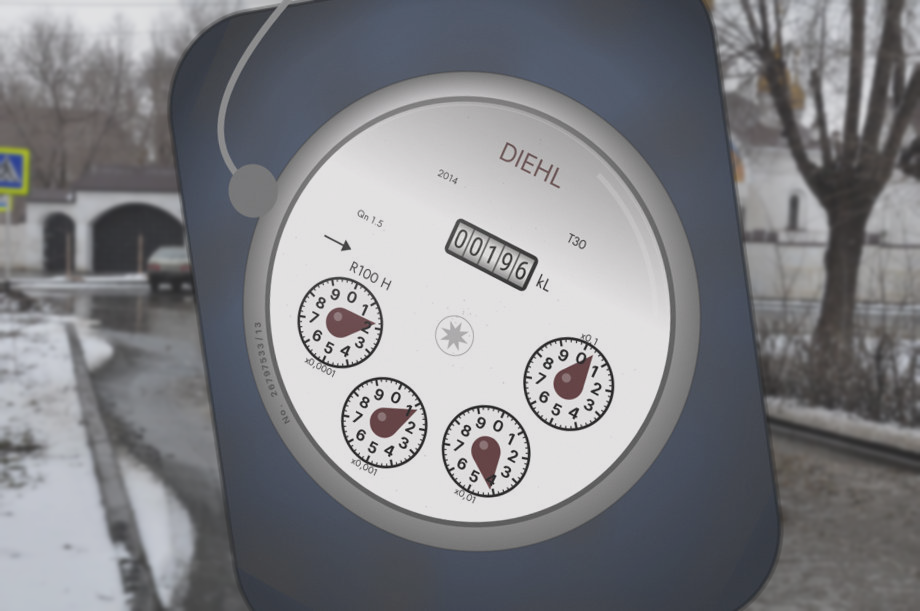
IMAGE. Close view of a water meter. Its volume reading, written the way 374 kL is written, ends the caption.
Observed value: 196.0411 kL
